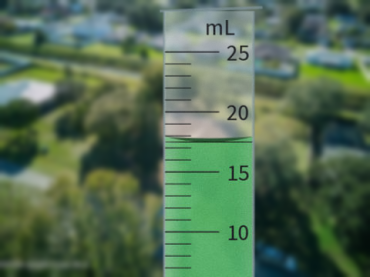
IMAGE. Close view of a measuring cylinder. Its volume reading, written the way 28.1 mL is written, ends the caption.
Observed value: 17.5 mL
